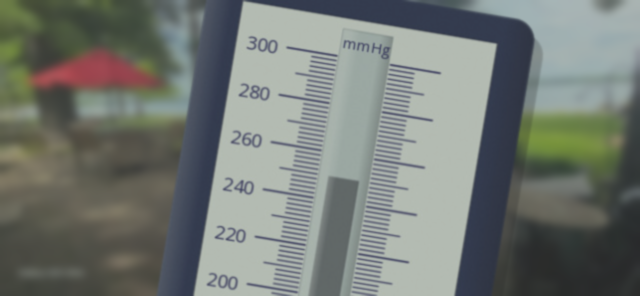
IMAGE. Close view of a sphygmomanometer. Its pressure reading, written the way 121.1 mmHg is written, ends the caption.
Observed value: 250 mmHg
